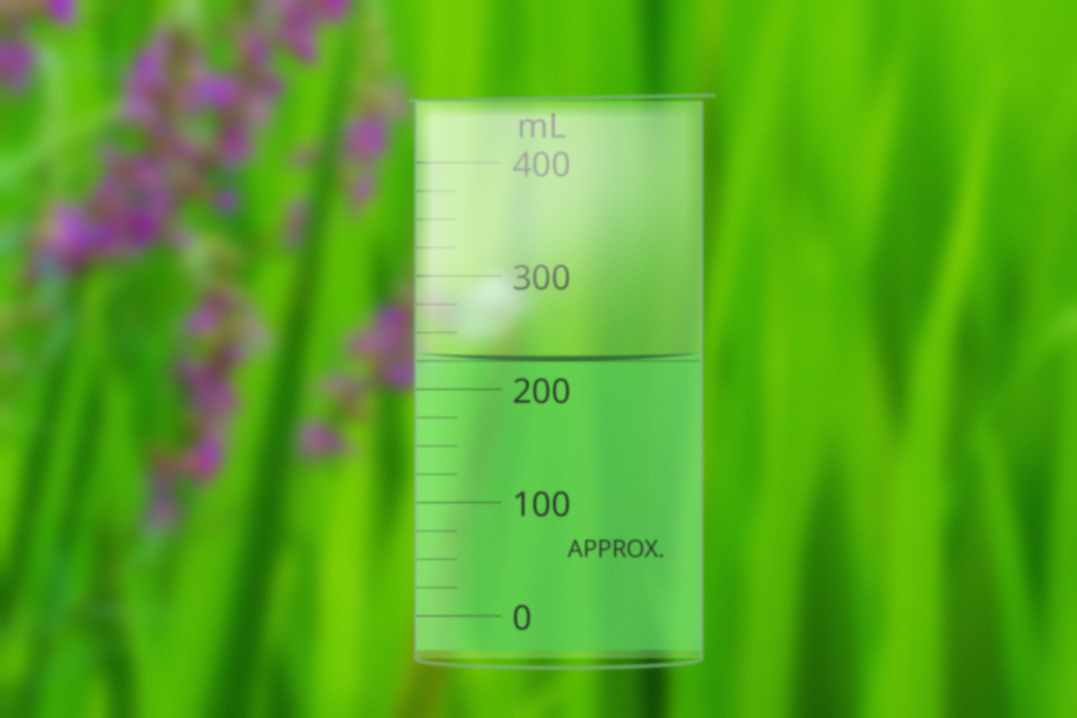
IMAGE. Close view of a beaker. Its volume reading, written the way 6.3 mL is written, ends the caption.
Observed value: 225 mL
